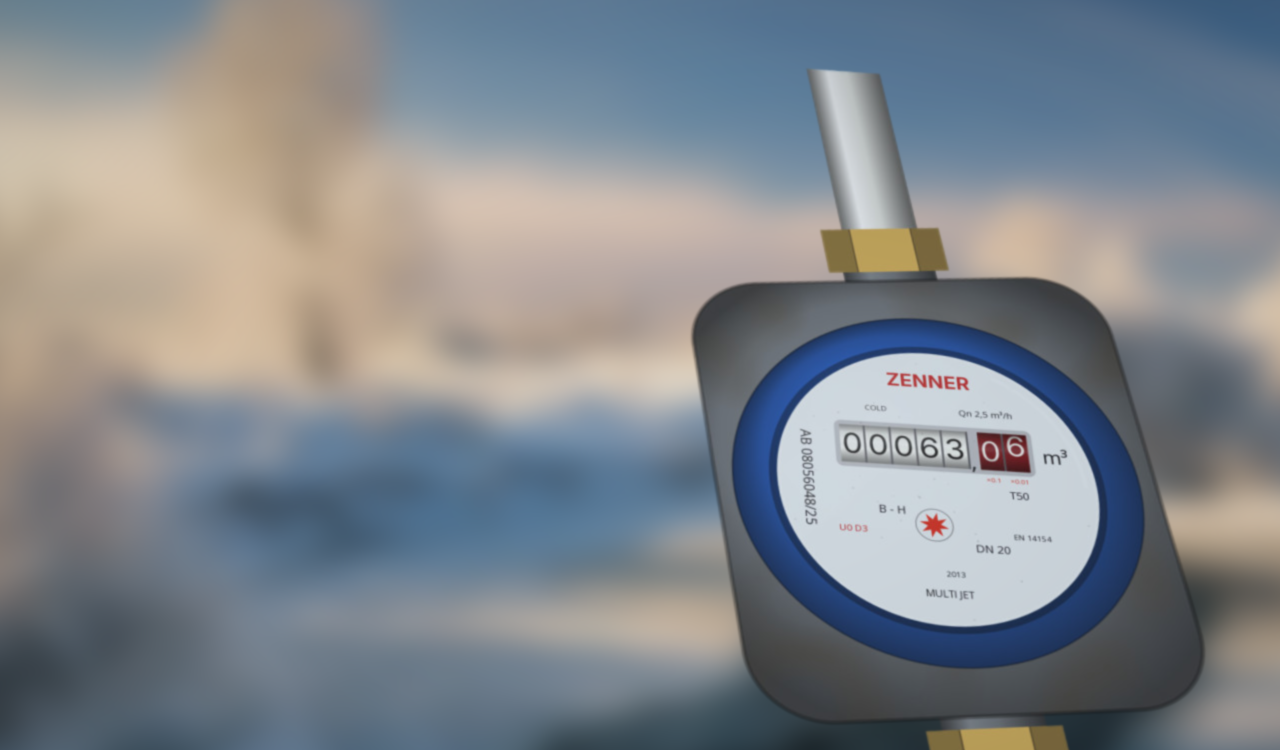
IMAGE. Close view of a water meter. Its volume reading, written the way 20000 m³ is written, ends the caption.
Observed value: 63.06 m³
